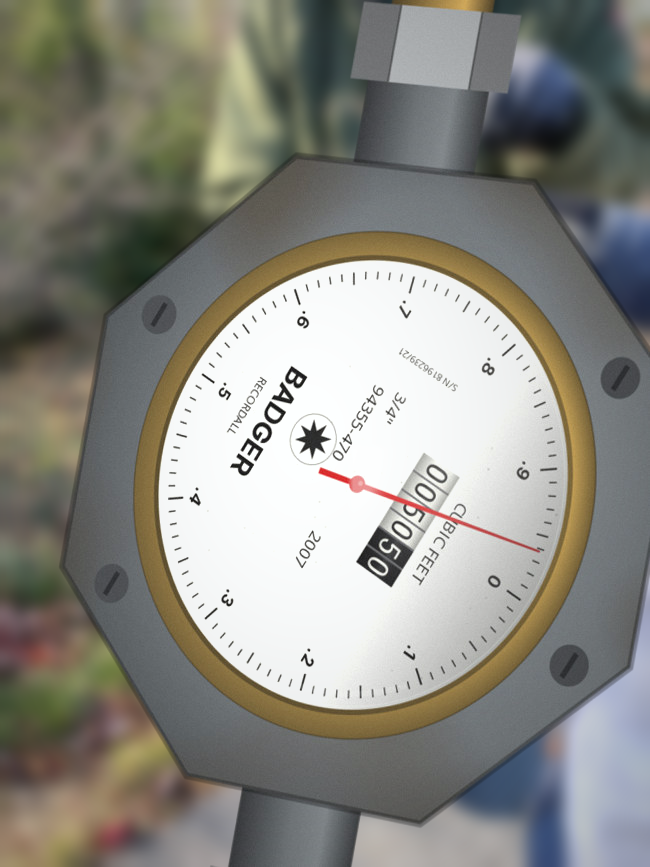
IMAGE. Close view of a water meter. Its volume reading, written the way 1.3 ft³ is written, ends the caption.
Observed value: 5049.96 ft³
